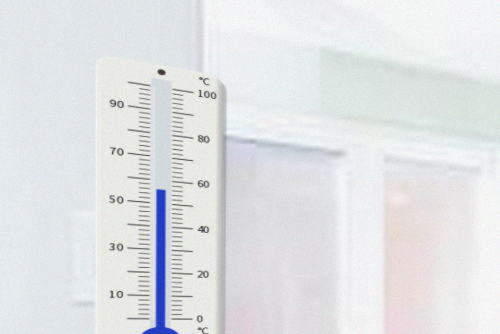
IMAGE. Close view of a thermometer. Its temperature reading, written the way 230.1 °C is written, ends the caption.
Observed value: 56 °C
